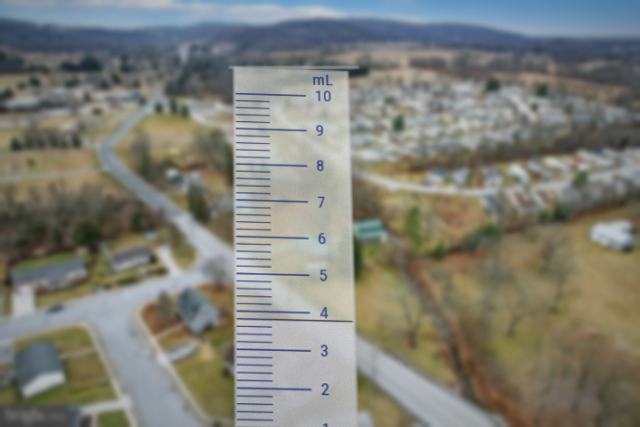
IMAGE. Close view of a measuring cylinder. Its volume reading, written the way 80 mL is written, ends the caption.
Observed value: 3.8 mL
